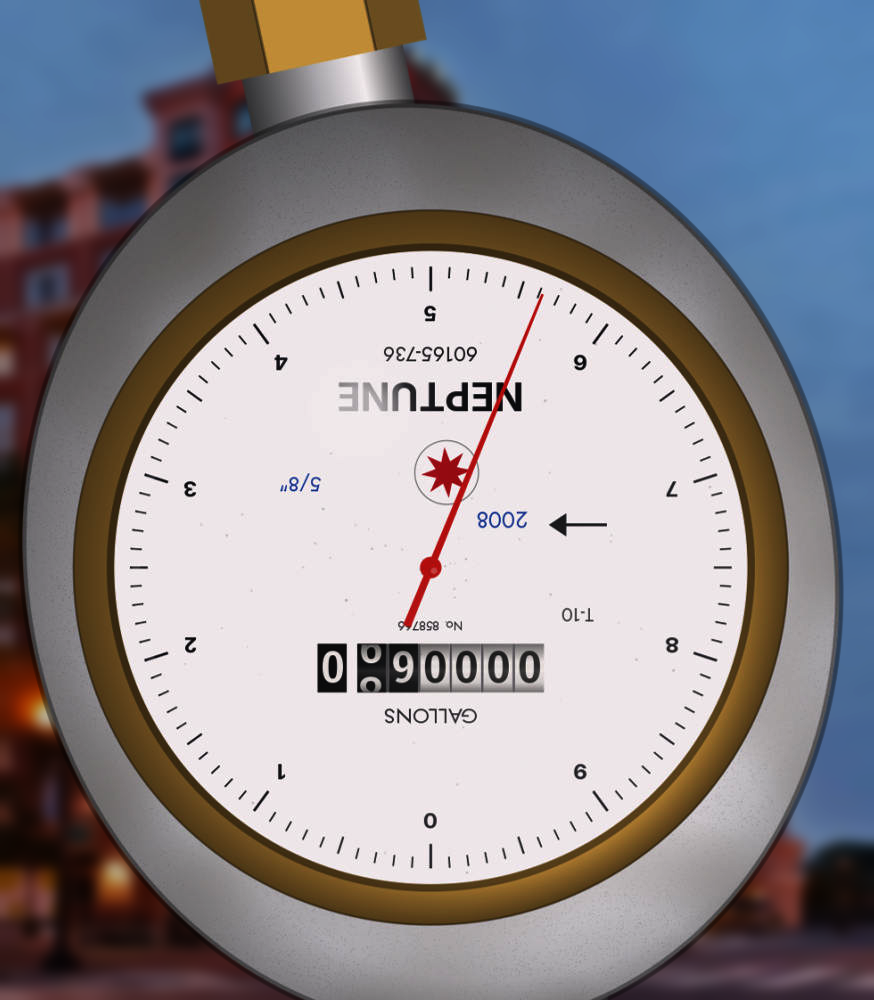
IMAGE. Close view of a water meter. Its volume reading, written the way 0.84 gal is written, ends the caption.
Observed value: 685.6 gal
